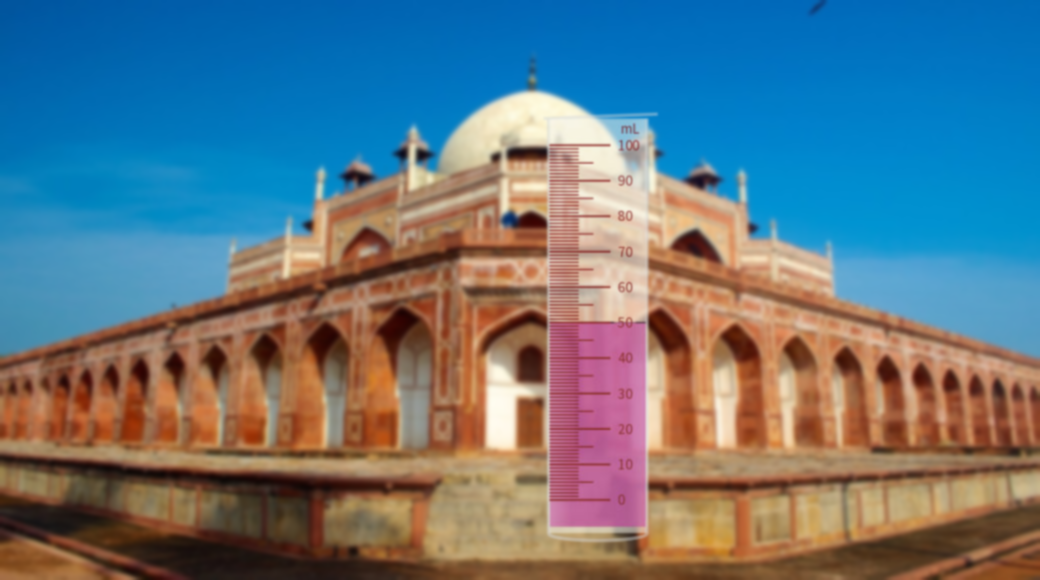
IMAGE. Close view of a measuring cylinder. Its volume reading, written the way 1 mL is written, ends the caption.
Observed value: 50 mL
